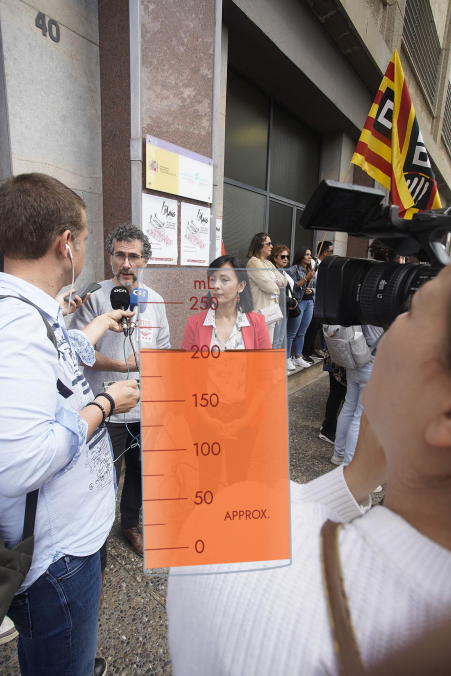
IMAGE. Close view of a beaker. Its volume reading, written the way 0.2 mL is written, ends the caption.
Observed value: 200 mL
